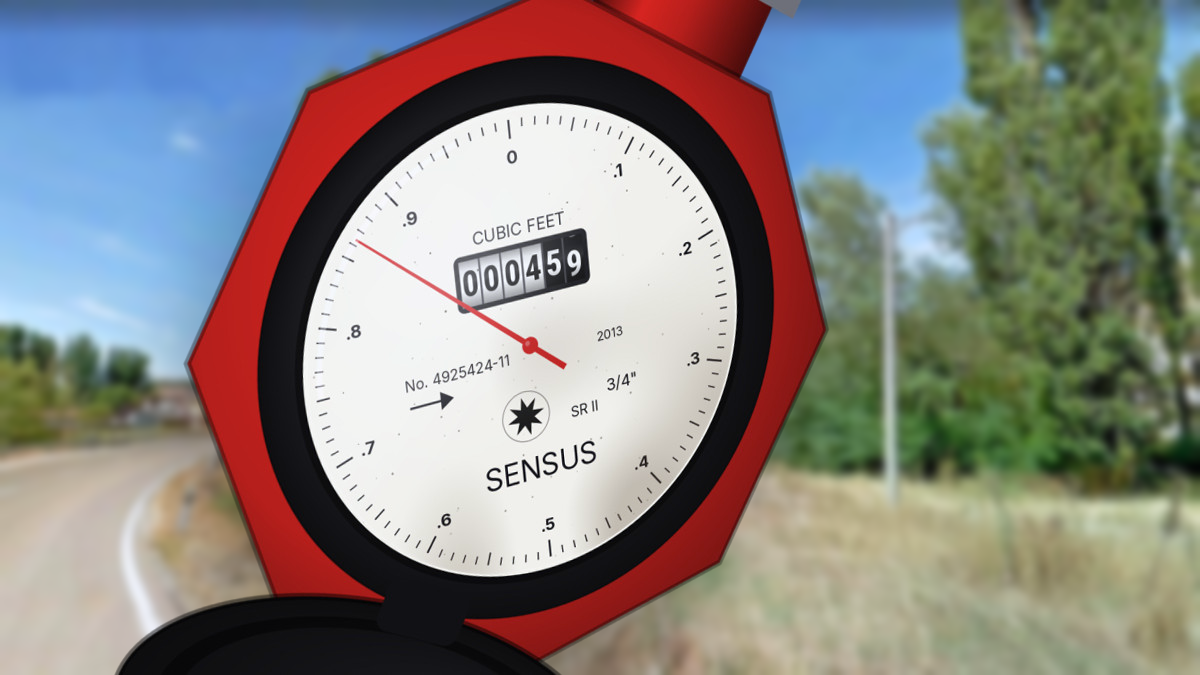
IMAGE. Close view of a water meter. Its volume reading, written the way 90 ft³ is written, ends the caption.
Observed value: 458.86 ft³
